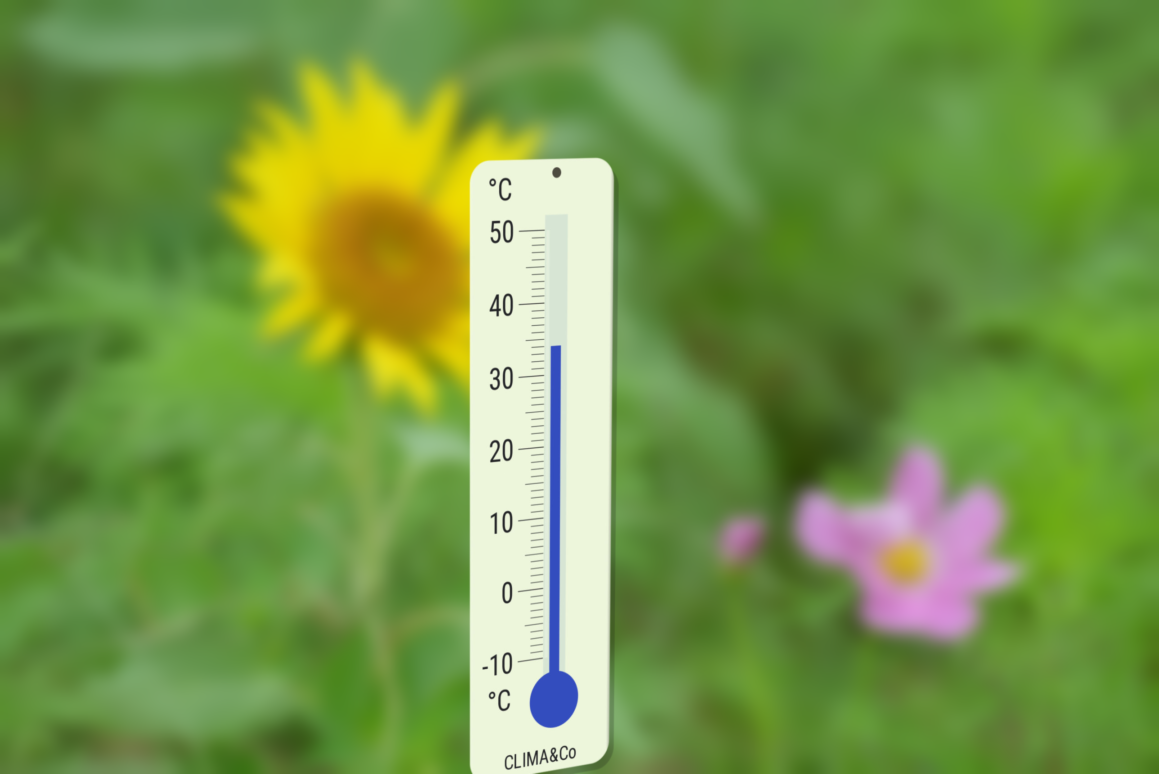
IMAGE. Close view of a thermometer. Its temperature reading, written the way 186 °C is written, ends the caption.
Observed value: 34 °C
